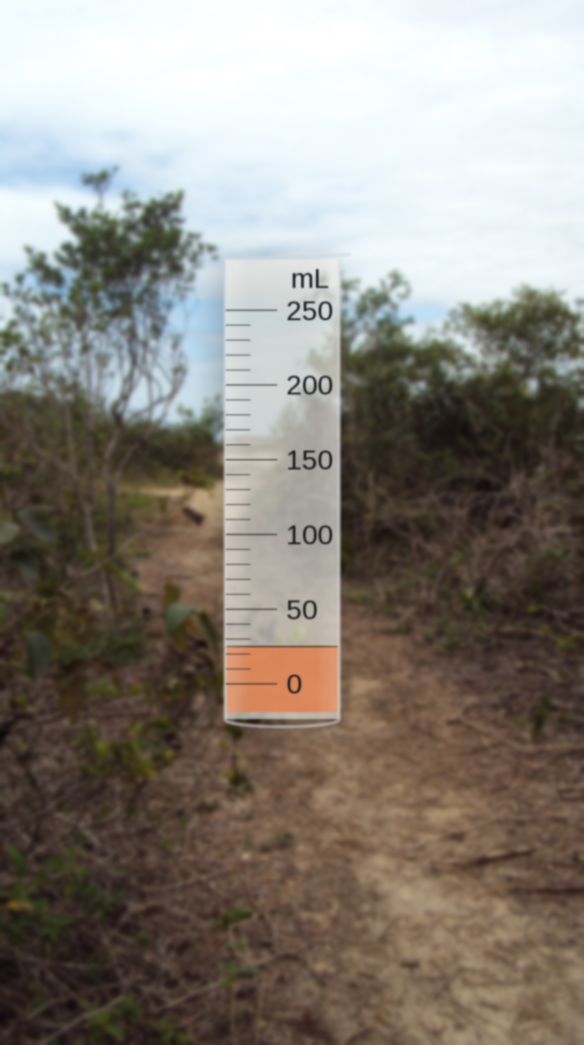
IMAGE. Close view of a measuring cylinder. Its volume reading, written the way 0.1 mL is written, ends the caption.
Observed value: 25 mL
